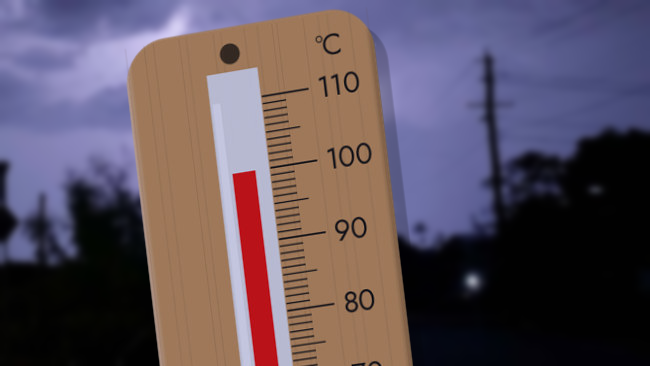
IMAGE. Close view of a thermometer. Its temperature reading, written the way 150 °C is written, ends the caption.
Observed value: 100 °C
